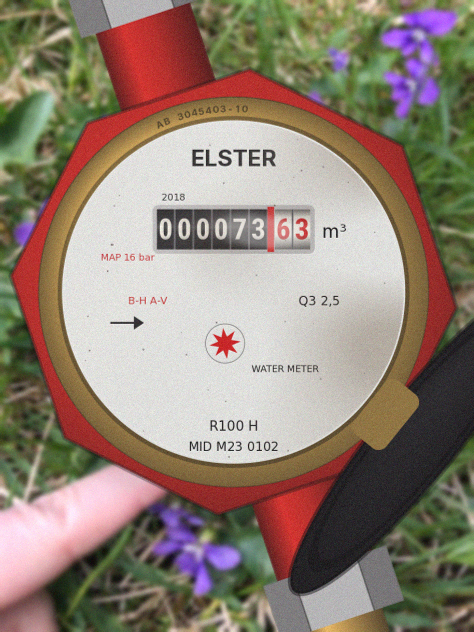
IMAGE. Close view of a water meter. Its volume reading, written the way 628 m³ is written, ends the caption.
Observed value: 73.63 m³
